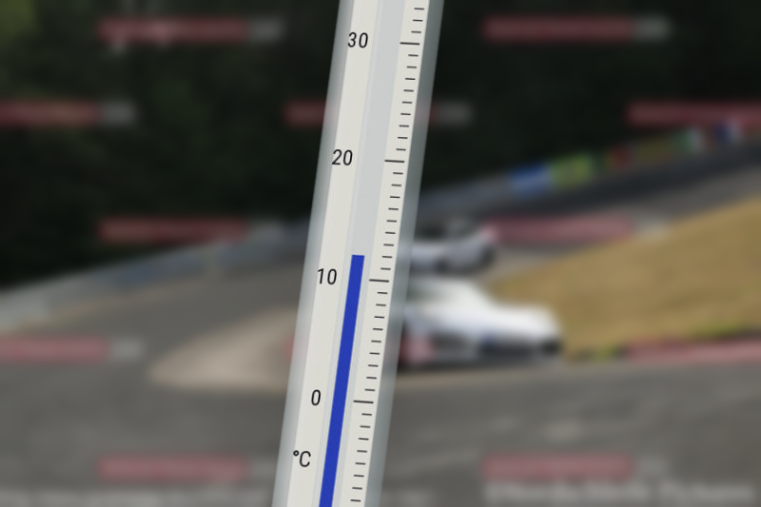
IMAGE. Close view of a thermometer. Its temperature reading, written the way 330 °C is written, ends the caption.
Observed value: 12 °C
